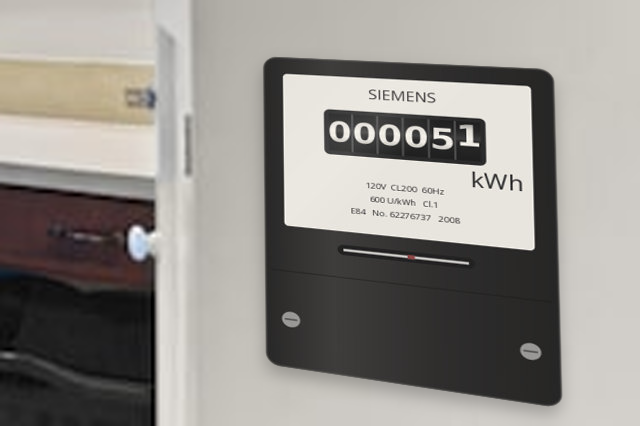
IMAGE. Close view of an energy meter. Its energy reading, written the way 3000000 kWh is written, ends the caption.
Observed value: 51 kWh
